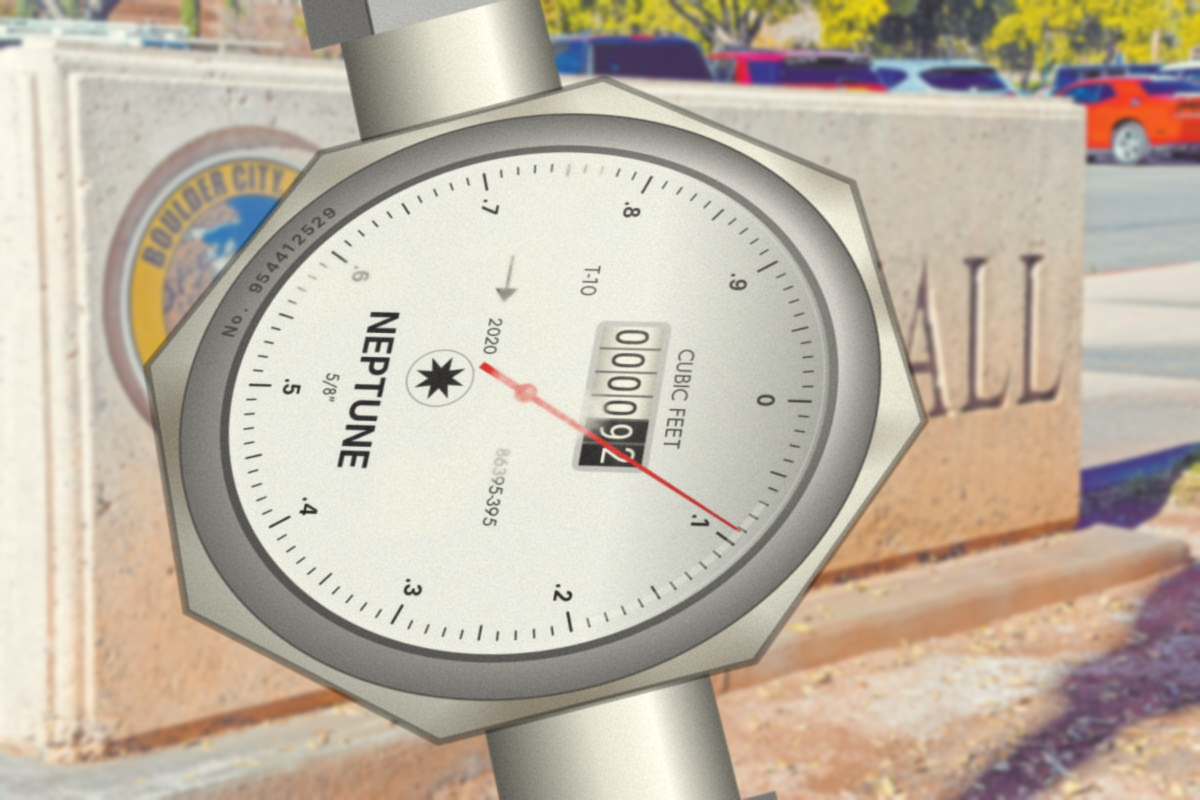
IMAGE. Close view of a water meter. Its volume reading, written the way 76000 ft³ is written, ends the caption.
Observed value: 92.09 ft³
